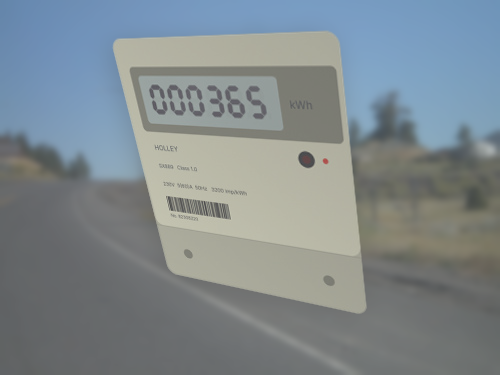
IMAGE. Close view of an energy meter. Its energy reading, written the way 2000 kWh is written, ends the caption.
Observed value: 365 kWh
